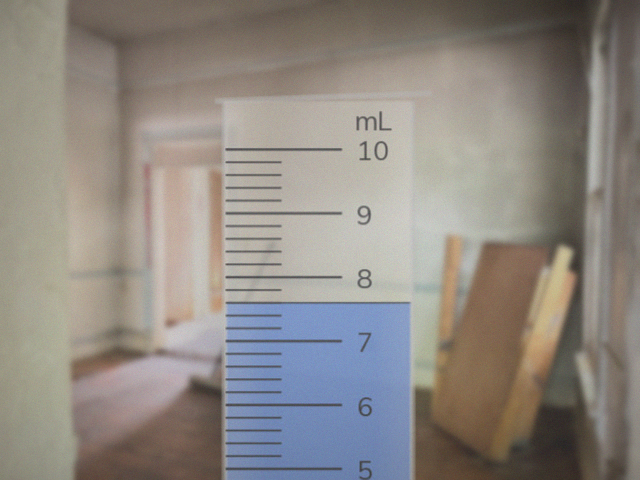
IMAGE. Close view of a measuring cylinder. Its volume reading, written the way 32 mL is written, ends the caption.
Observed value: 7.6 mL
